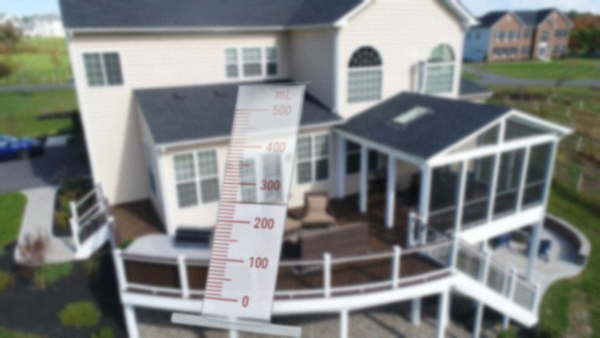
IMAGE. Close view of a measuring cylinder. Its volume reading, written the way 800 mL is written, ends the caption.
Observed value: 250 mL
